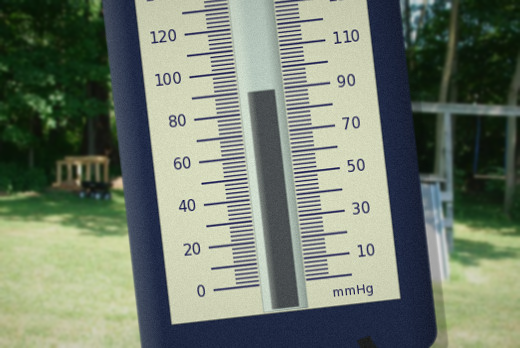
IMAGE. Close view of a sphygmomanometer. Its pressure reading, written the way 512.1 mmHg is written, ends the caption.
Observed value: 90 mmHg
